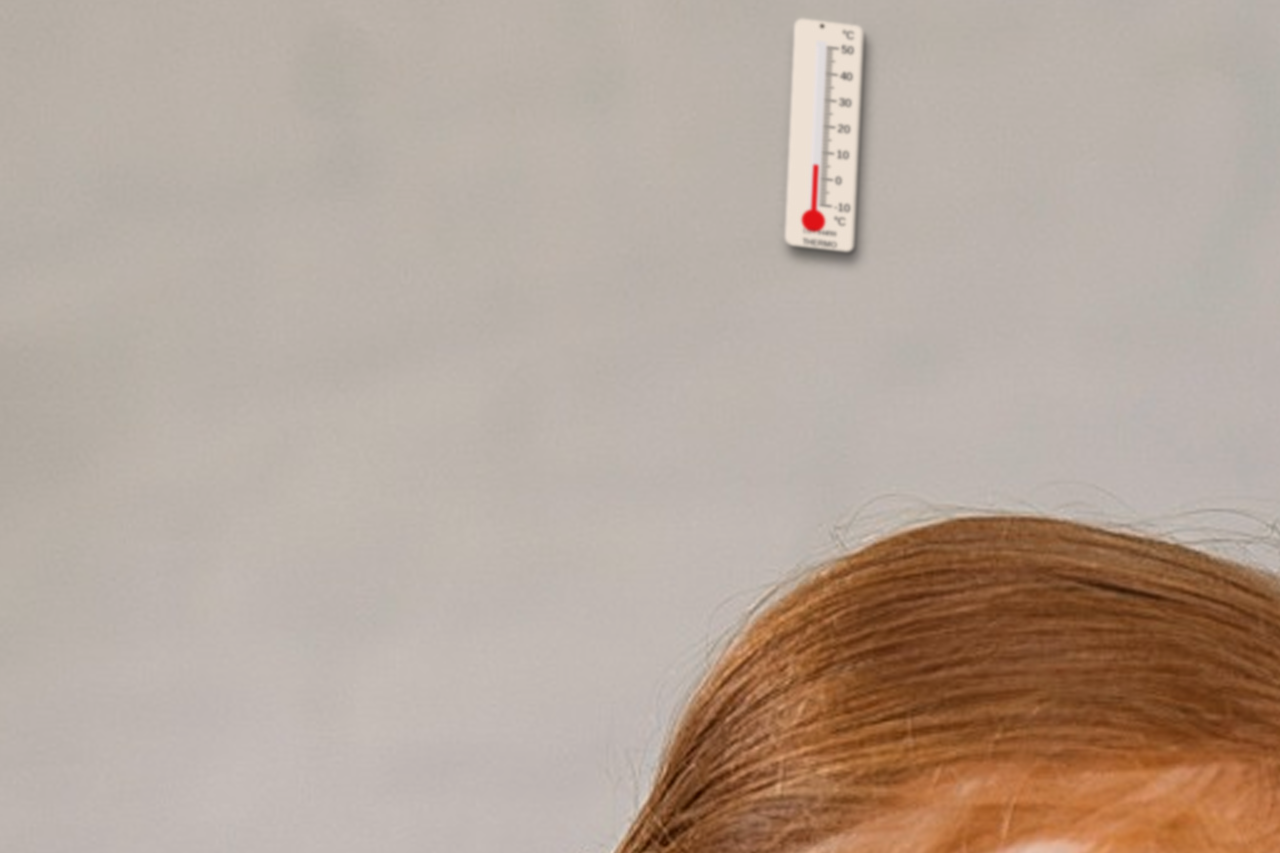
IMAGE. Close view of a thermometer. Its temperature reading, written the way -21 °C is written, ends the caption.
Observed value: 5 °C
